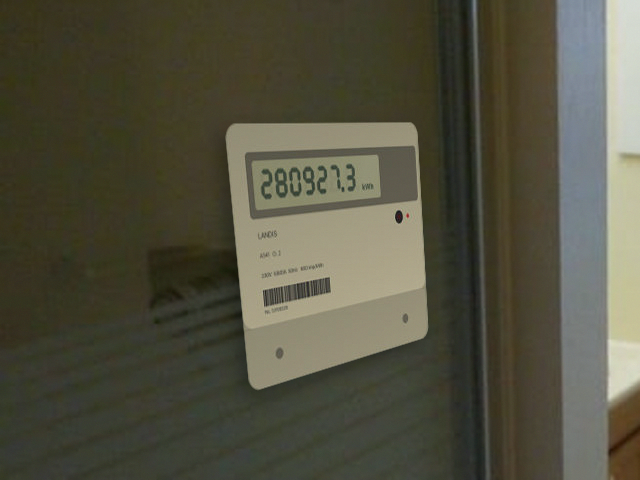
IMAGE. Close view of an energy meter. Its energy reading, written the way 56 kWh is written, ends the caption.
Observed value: 280927.3 kWh
